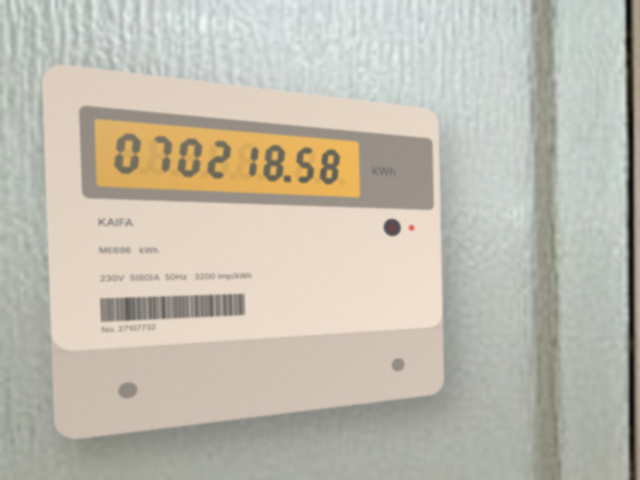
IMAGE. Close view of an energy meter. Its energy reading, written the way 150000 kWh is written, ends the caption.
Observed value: 70218.58 kWh
